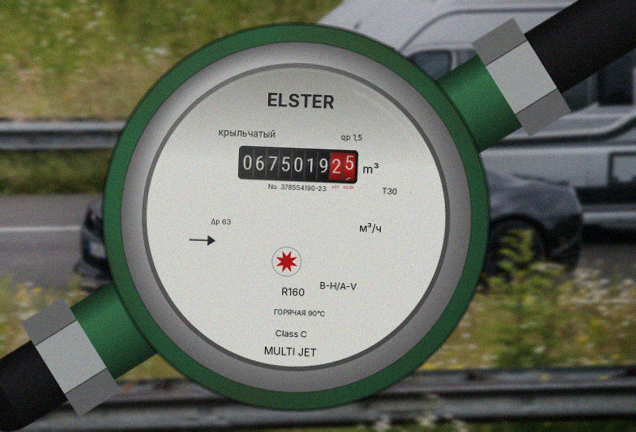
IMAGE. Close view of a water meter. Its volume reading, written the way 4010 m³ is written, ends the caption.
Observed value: 675019.25 m³
